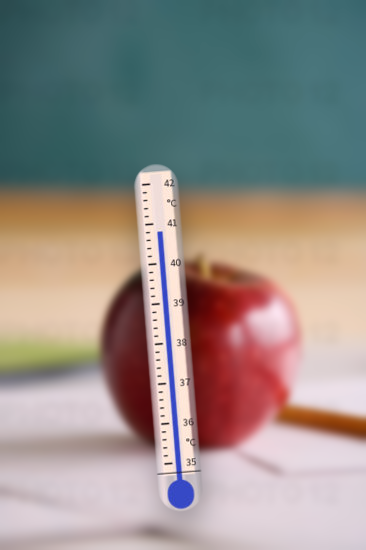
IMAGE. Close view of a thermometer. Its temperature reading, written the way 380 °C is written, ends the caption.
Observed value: 40.8 °C
